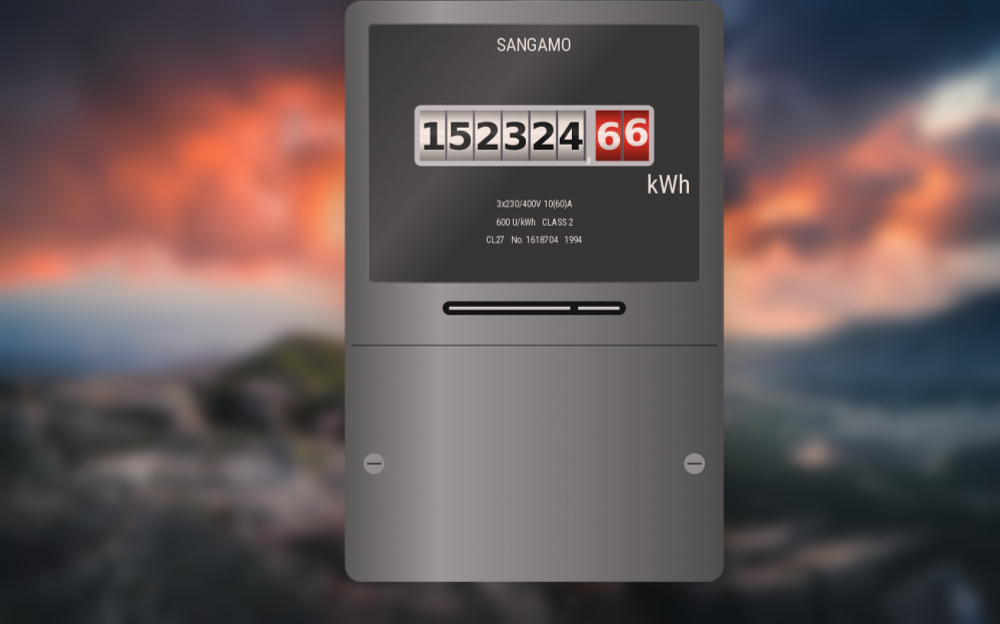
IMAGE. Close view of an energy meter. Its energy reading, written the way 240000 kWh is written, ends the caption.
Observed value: 152324.66 kWh
